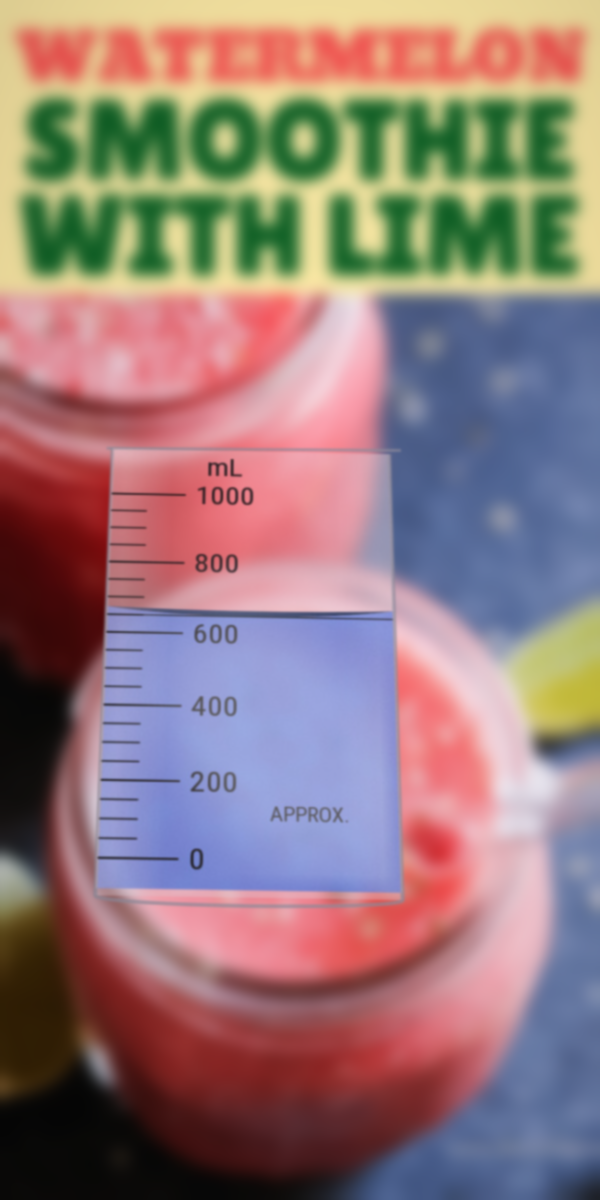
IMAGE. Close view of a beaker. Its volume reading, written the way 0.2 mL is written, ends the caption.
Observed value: 650 mL
